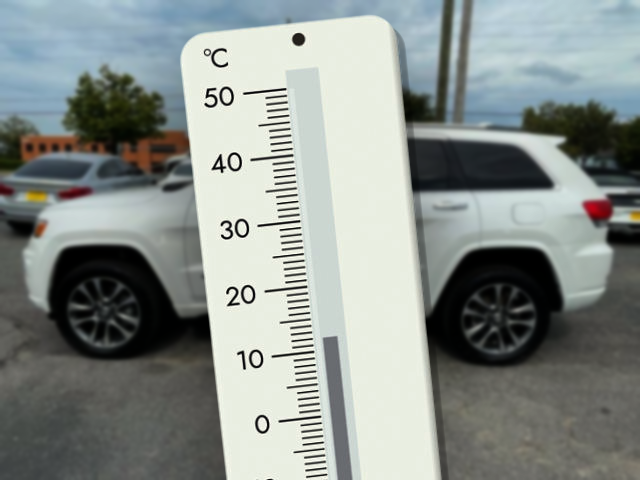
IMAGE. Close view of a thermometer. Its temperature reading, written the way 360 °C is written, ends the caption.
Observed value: 12 °C
